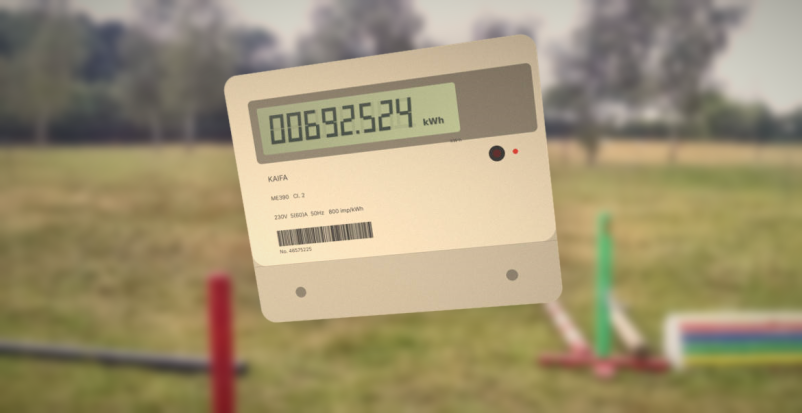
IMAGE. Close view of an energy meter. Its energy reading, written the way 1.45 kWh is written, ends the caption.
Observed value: 692.524 kWh
